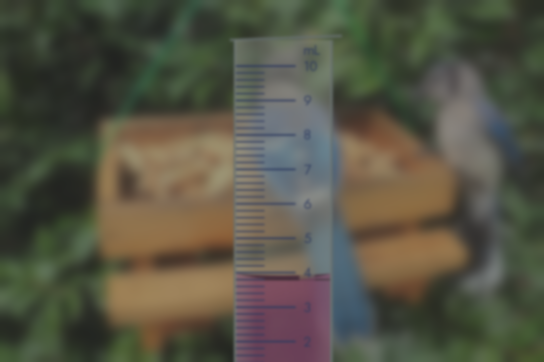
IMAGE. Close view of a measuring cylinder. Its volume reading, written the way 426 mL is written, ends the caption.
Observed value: 3.8 mL
